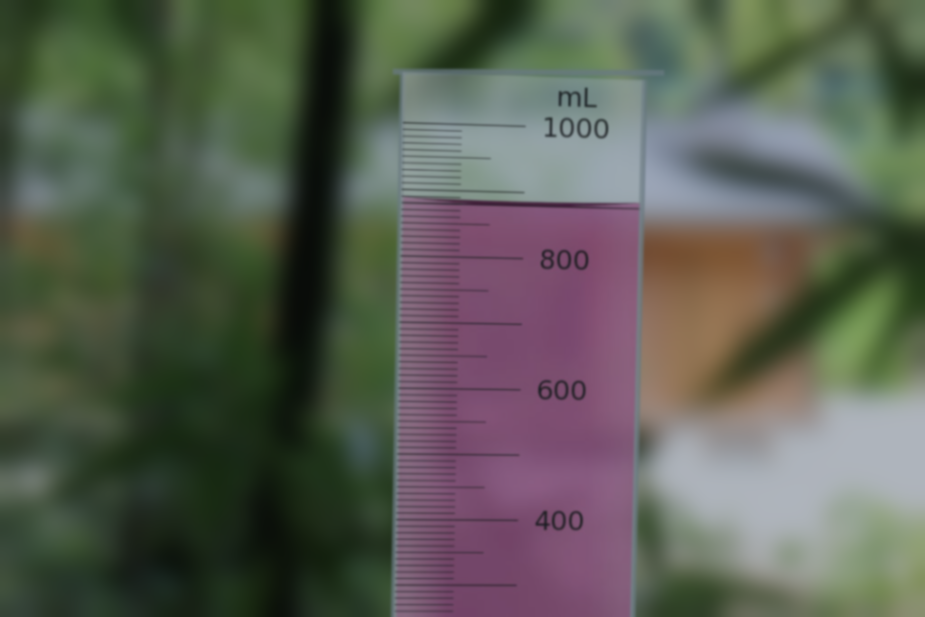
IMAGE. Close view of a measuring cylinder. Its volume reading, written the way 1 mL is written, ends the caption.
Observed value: 880 mL
